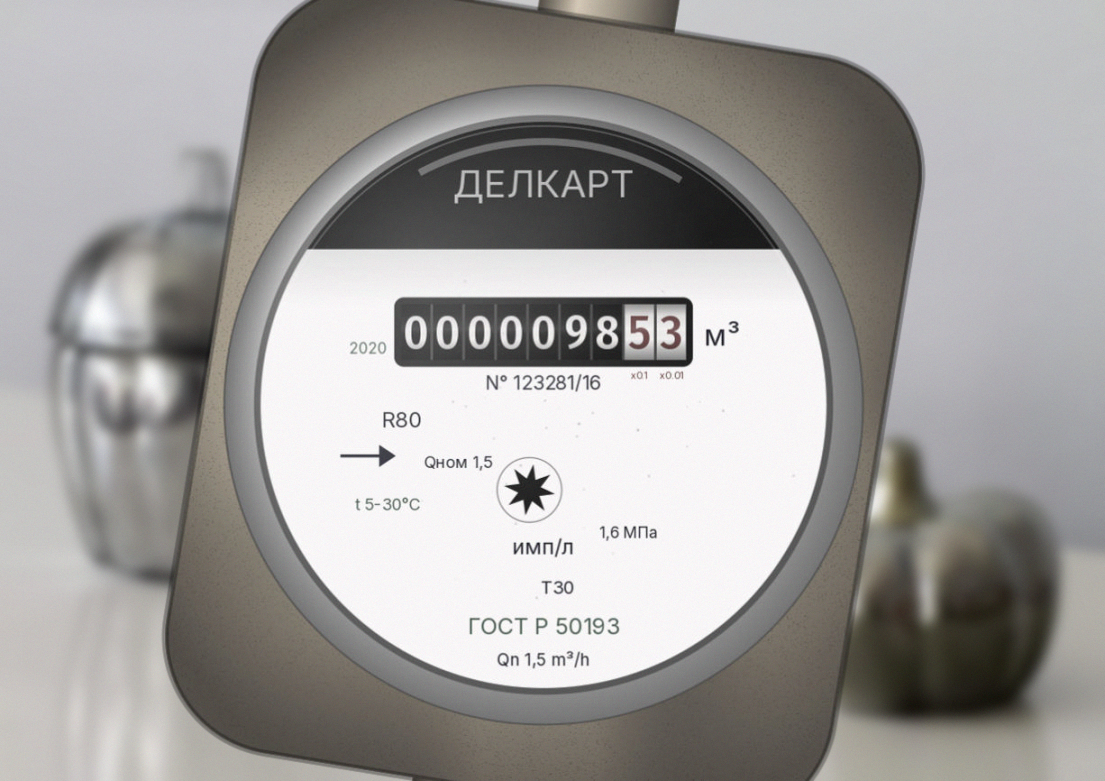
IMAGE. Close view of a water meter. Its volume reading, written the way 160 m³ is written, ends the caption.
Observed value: 98.53 m³
